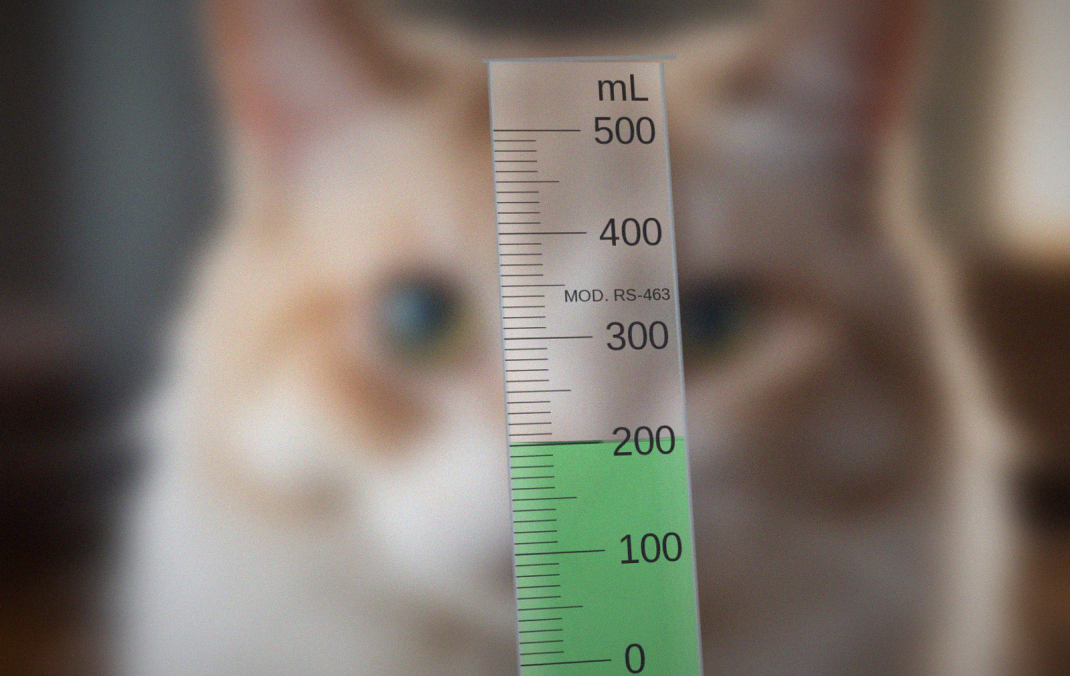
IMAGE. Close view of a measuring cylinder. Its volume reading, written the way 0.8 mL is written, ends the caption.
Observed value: 200 mL
